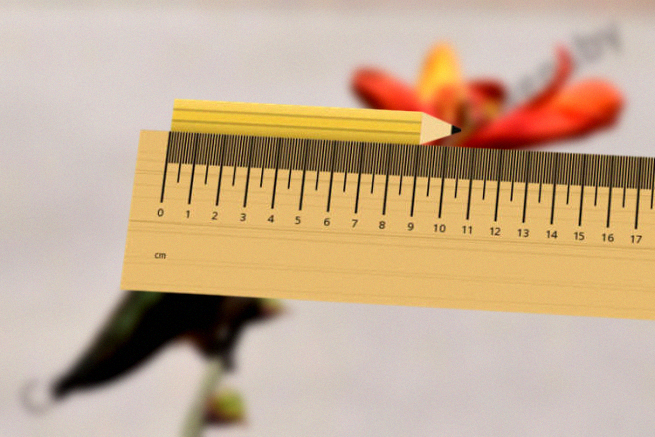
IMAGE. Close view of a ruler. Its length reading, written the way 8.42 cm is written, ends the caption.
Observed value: 10.5 cm
